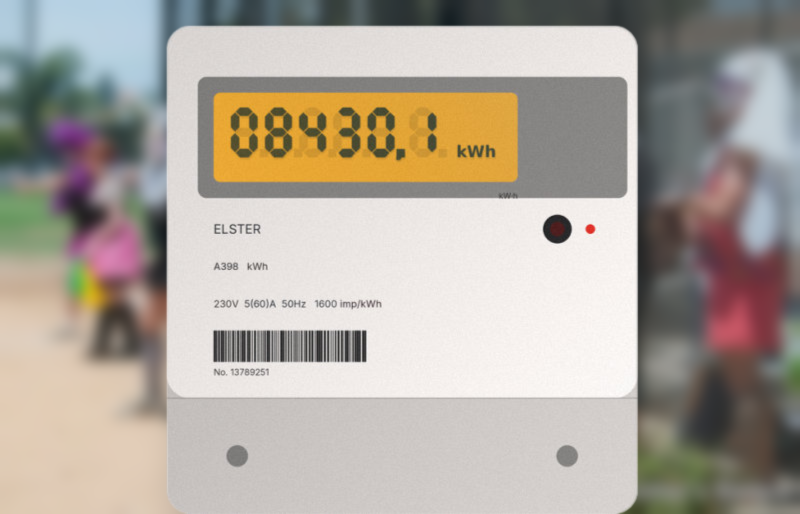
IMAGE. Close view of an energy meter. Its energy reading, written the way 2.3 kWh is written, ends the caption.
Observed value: 8430.1 kWh
